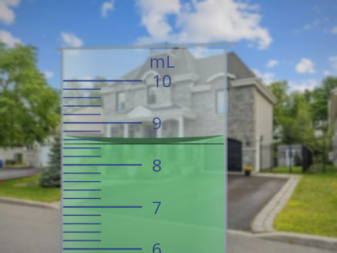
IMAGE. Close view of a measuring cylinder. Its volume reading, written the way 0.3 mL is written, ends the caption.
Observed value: 8.5 mL
